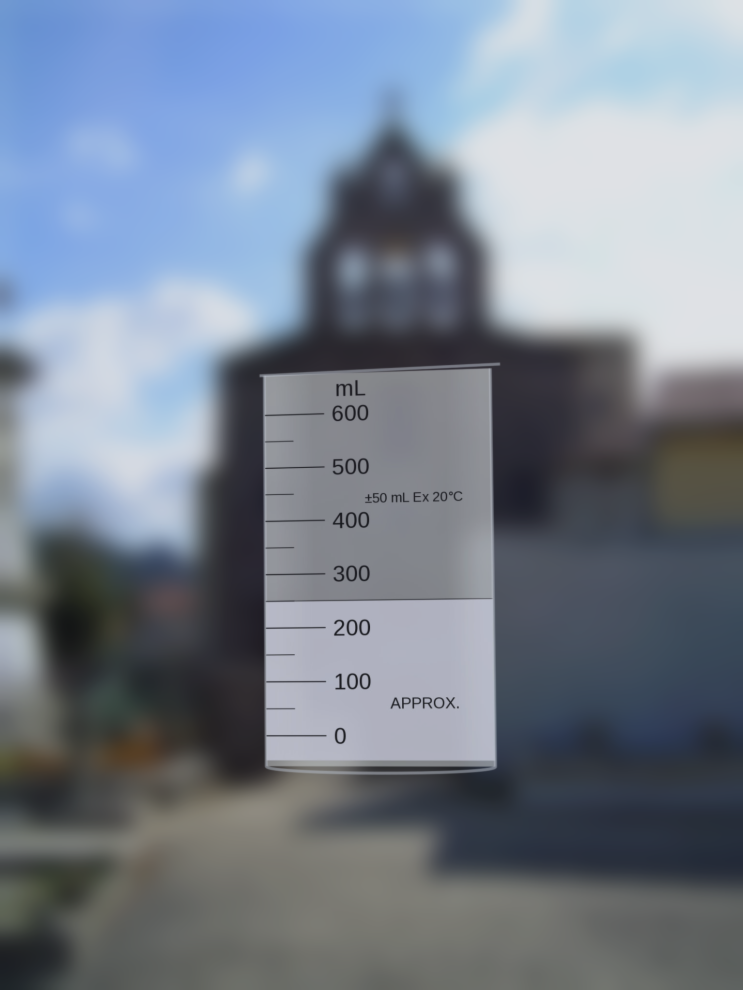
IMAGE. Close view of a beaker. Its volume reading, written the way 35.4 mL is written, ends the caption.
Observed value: 250 mL
